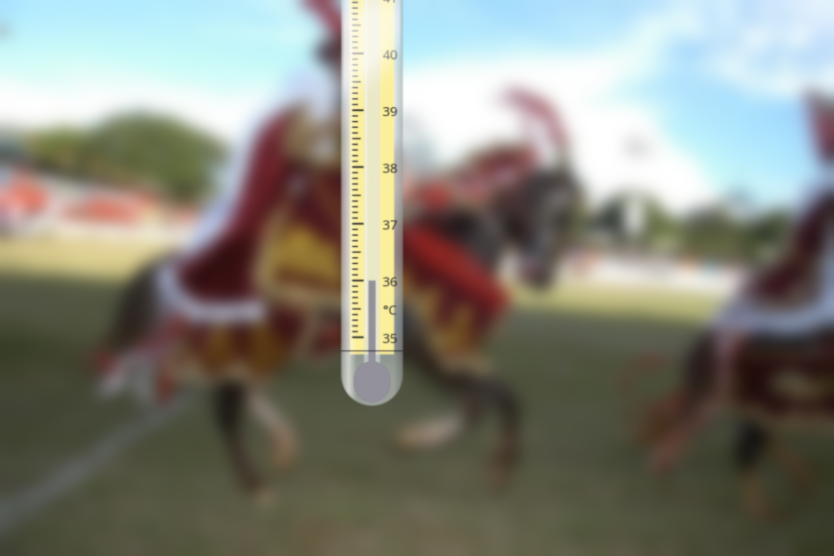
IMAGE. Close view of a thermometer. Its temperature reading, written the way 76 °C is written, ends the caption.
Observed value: 36 °C
